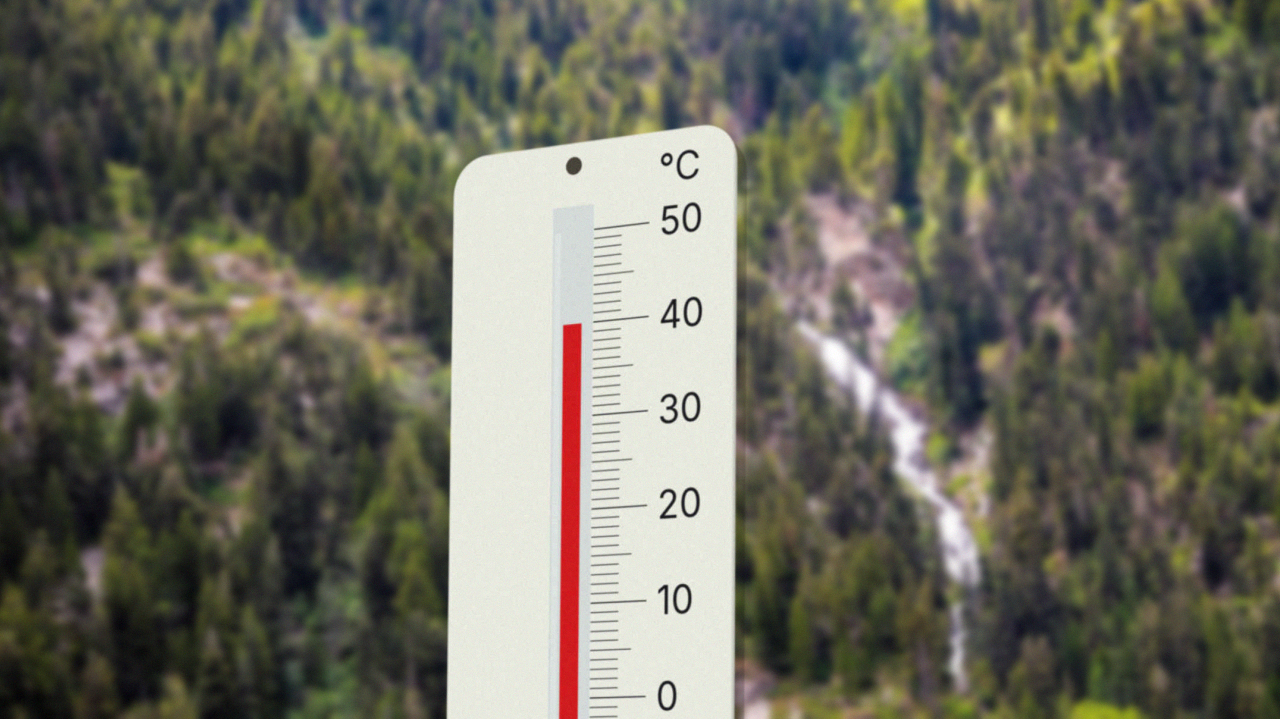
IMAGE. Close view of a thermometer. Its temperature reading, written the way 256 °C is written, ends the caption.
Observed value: 40 °C
